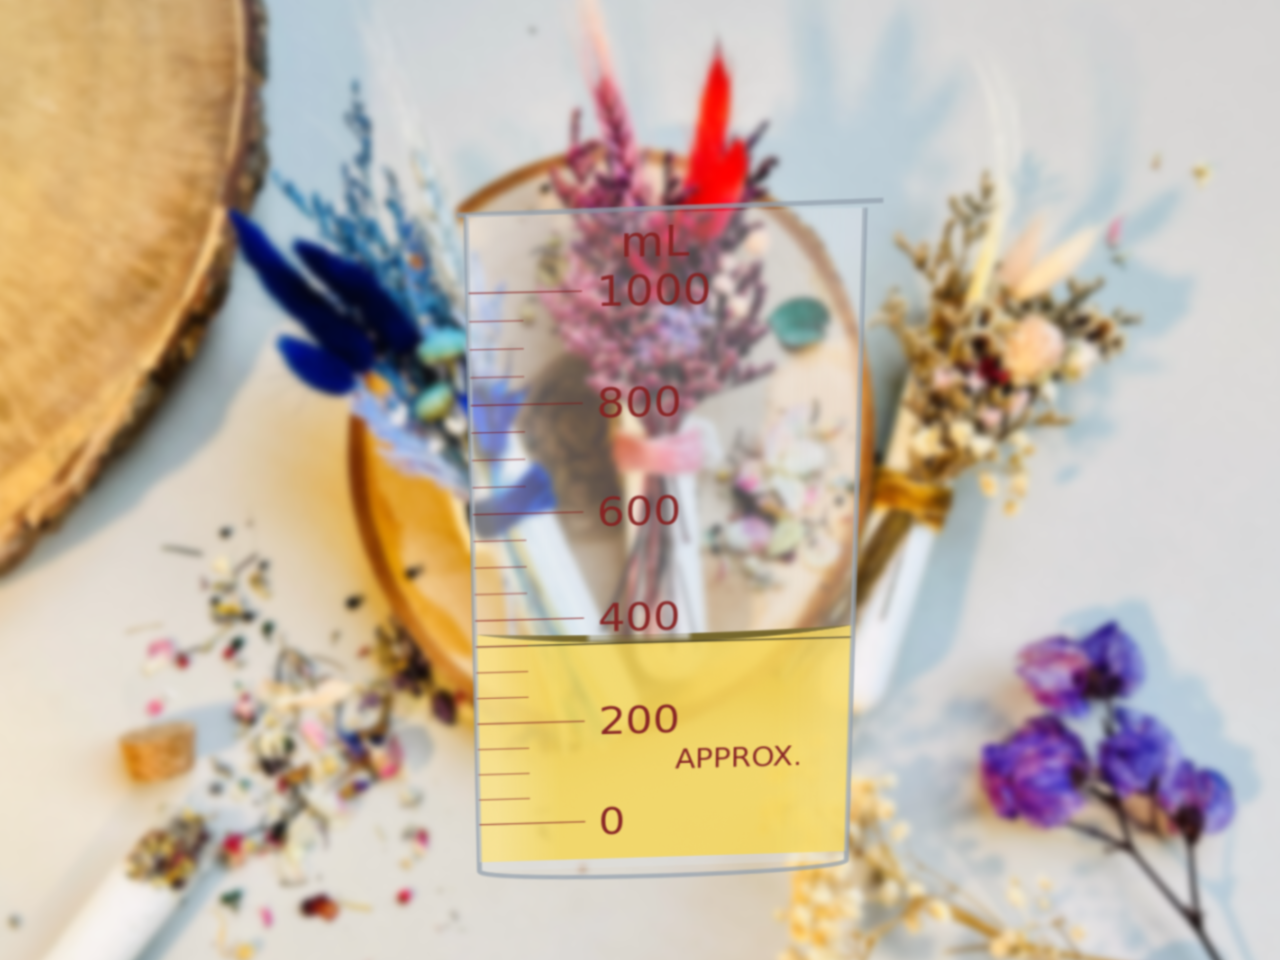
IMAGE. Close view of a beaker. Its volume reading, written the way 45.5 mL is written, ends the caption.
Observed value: 350 mL
